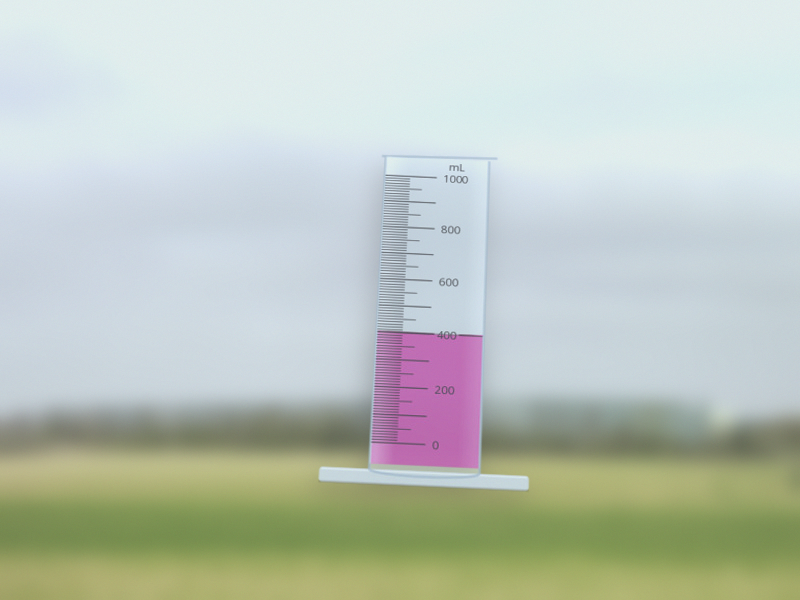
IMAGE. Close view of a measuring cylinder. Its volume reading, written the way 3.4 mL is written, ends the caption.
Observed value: 400 mL
